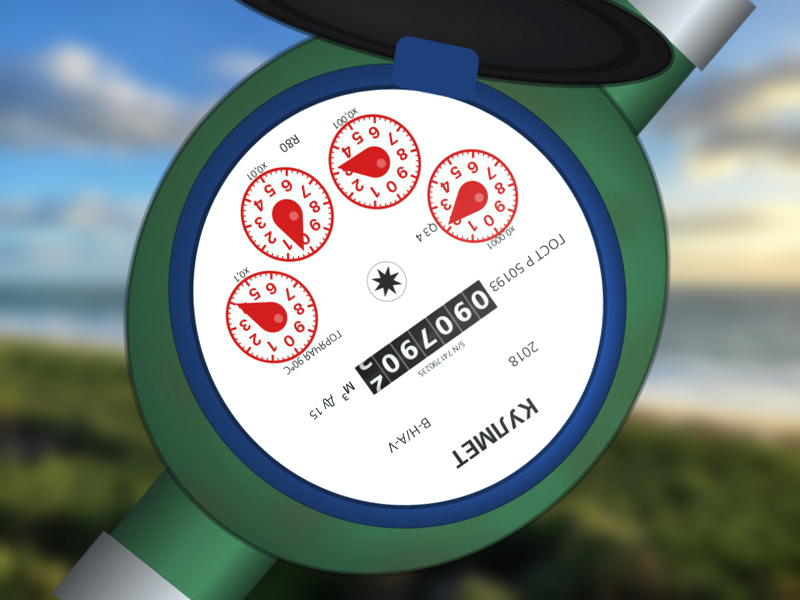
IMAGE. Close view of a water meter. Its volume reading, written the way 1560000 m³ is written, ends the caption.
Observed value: 907902.4032 m³
